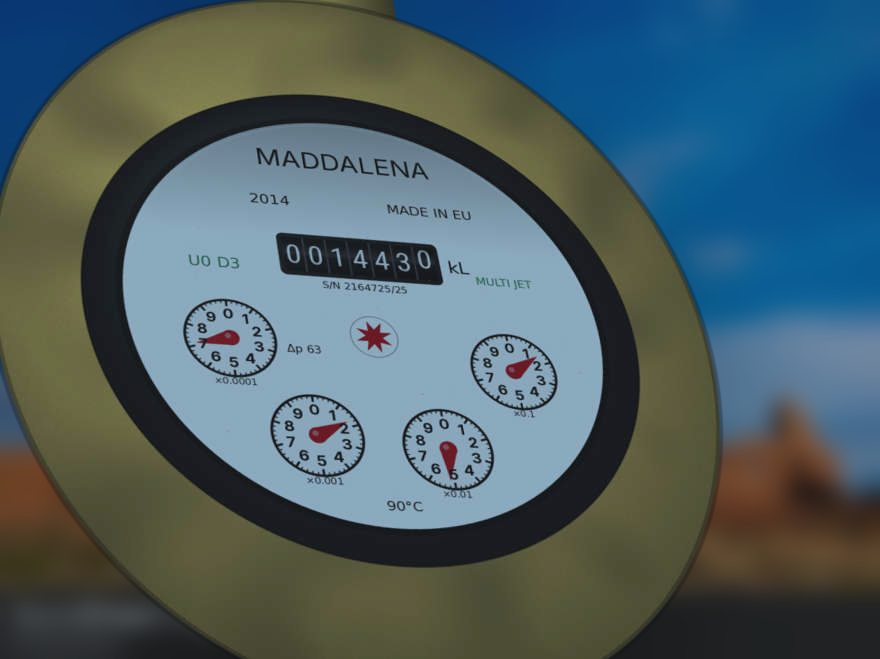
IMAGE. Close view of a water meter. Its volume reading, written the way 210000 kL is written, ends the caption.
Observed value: 14430.1517 kL
